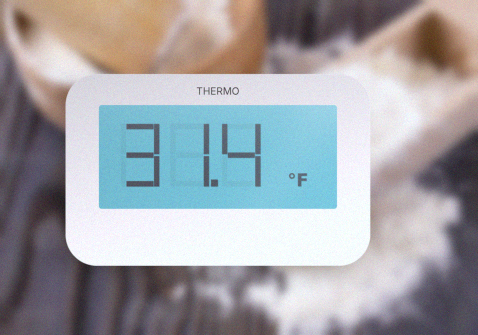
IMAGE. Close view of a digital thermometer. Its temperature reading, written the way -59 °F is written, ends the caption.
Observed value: 31.4 °F
